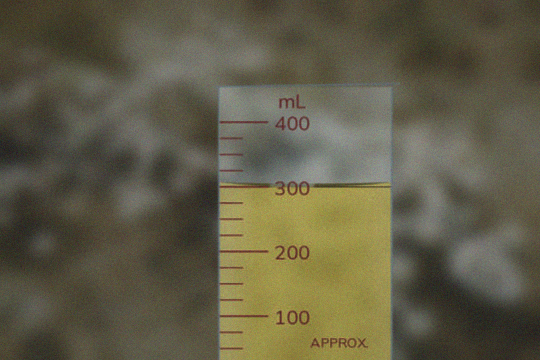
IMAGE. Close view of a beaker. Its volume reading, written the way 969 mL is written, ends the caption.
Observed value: 300 mL
